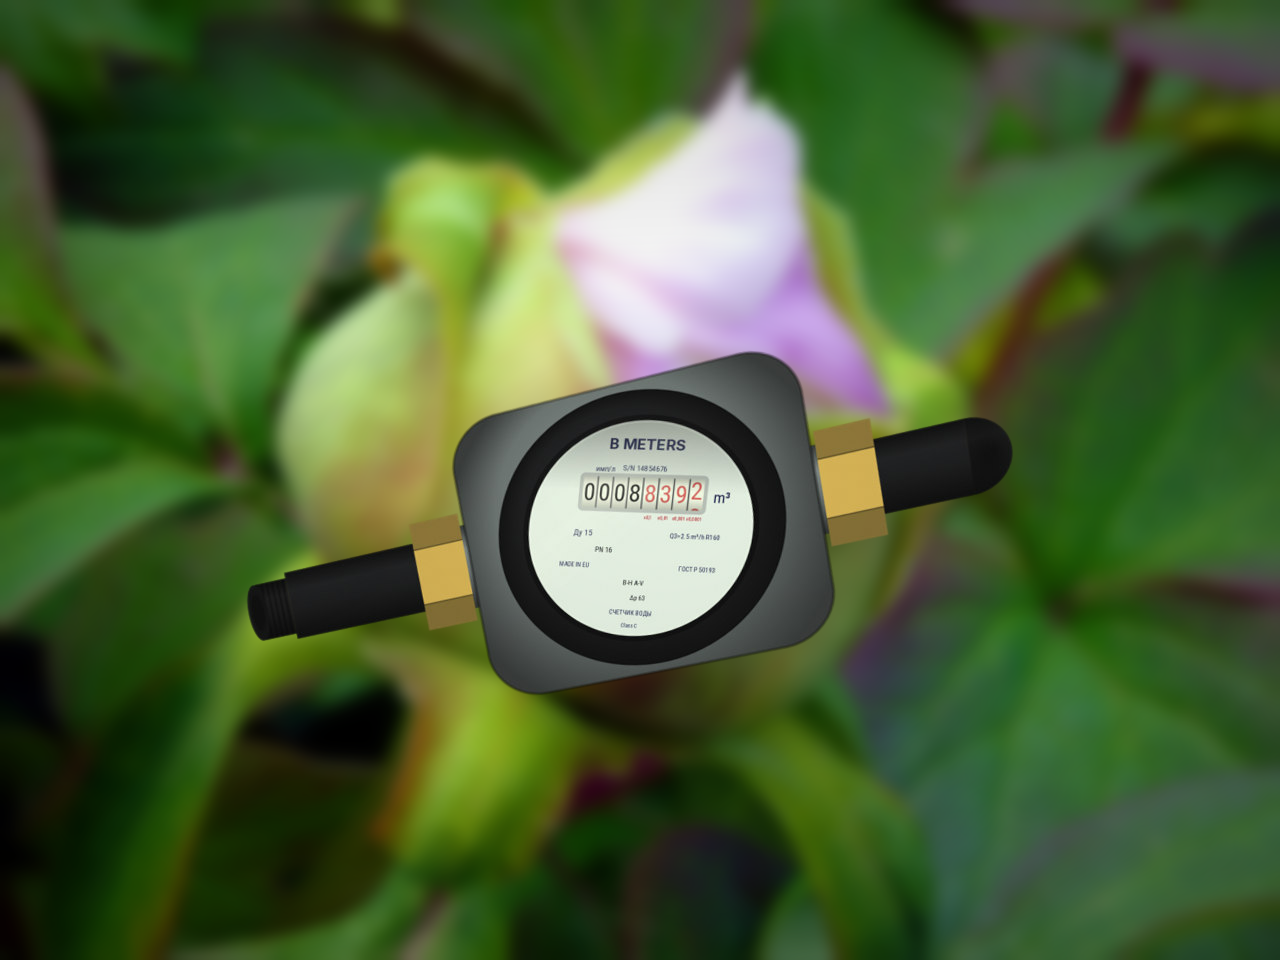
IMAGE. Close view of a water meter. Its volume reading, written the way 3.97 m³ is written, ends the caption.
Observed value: 8.8392 m³
